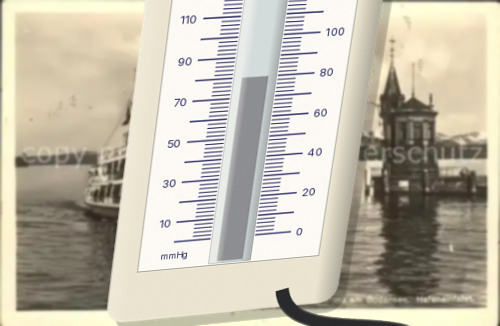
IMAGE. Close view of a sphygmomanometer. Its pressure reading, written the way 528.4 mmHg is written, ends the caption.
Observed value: 80 mmHg
